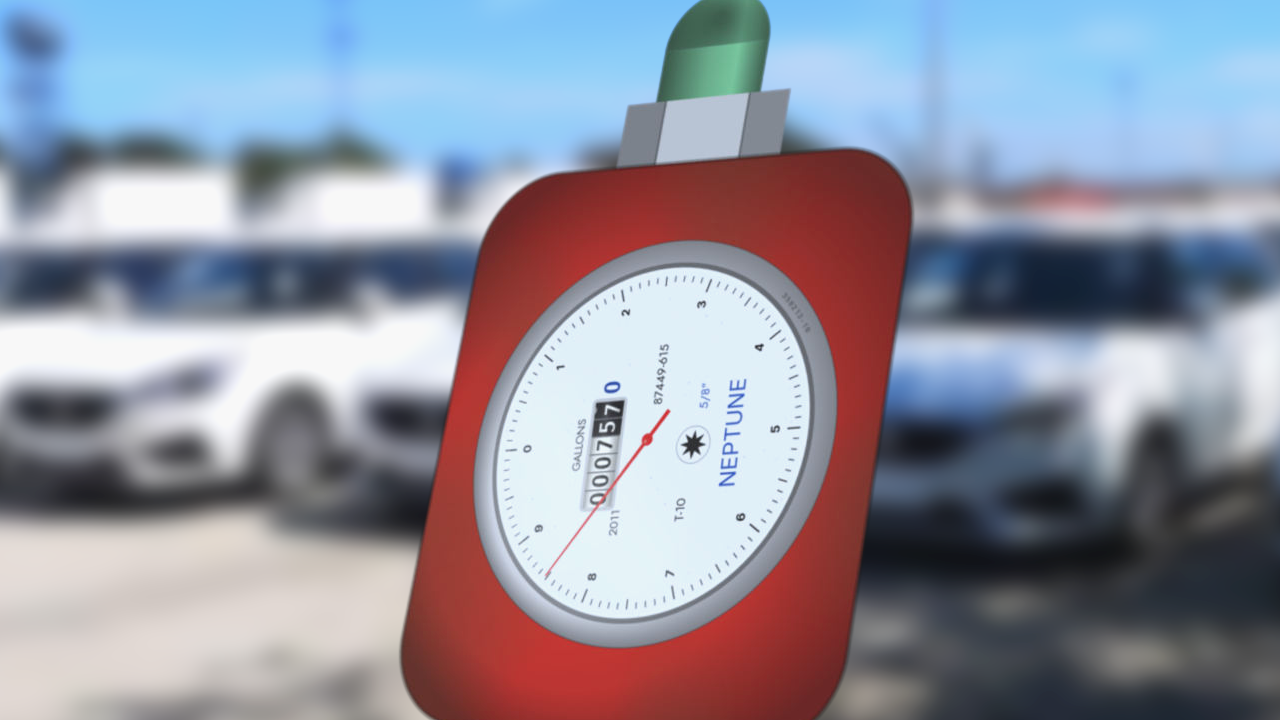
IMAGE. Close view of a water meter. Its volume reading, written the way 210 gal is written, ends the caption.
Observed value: 7568.5 gal
